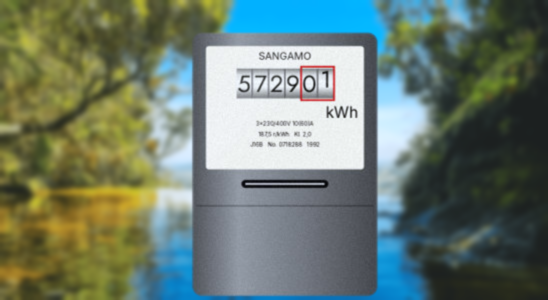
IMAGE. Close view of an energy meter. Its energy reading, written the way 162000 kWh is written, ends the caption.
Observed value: 5729.01 kWh
